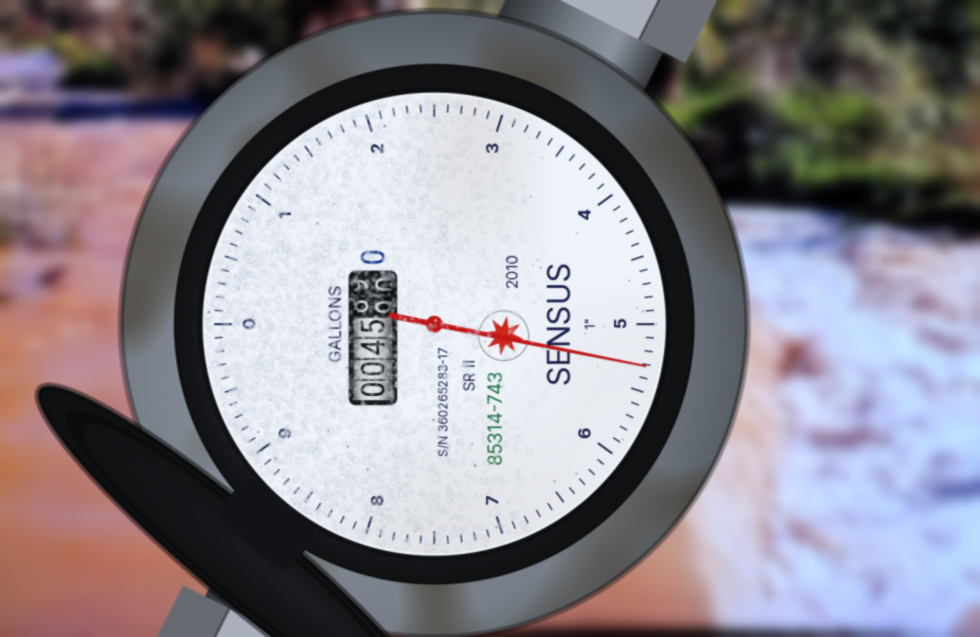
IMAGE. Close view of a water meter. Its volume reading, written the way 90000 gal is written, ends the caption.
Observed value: 45895.3 gal
